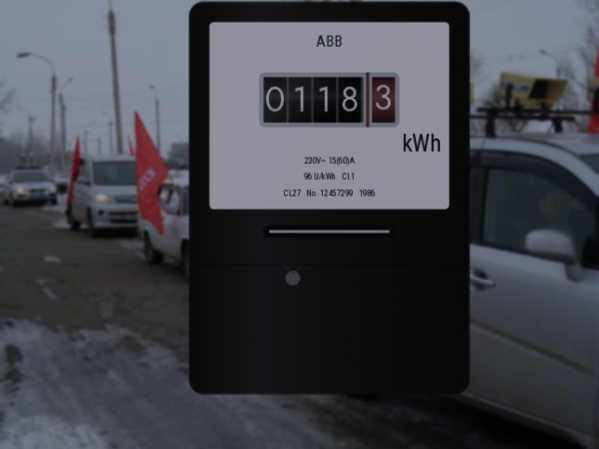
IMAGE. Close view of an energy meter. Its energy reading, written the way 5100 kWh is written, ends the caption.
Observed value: 118.3 kWh
